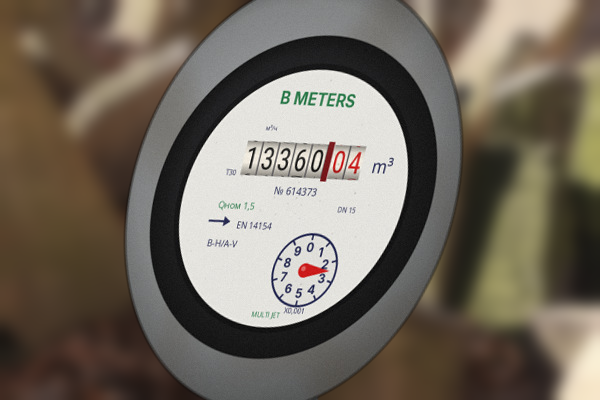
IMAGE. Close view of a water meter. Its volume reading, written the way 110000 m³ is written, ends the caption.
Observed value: 13360.042 m³
